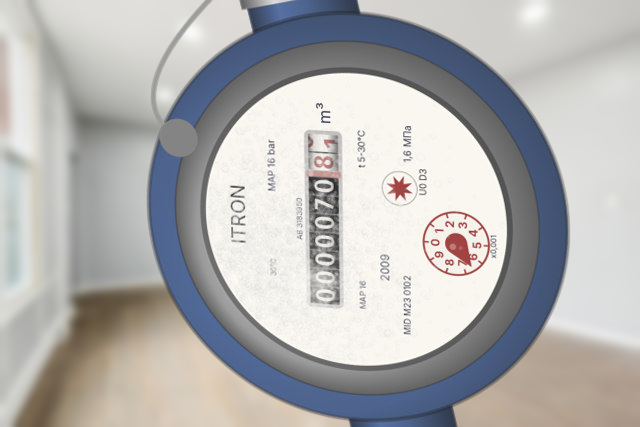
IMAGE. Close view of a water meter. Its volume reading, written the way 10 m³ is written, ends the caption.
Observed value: 70.806 m³
